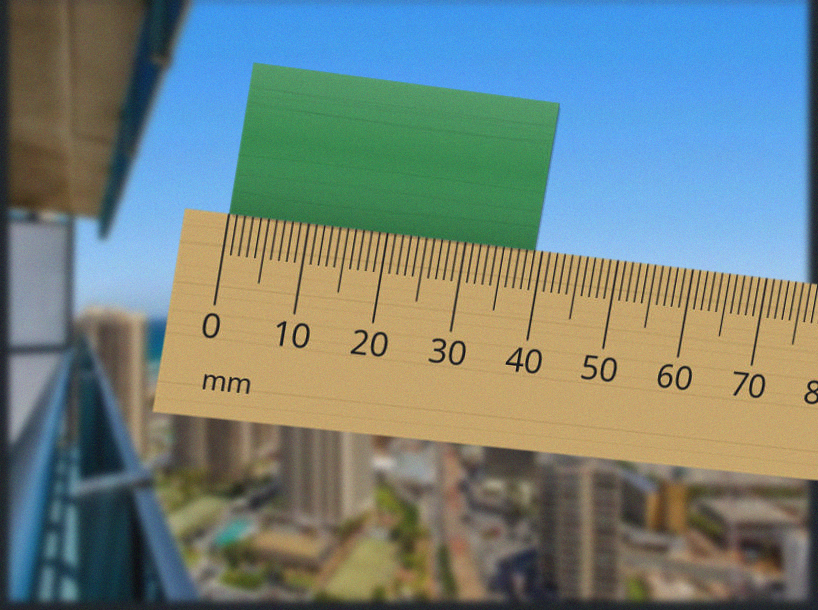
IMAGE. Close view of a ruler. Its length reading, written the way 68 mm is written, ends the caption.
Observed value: 39 mm
